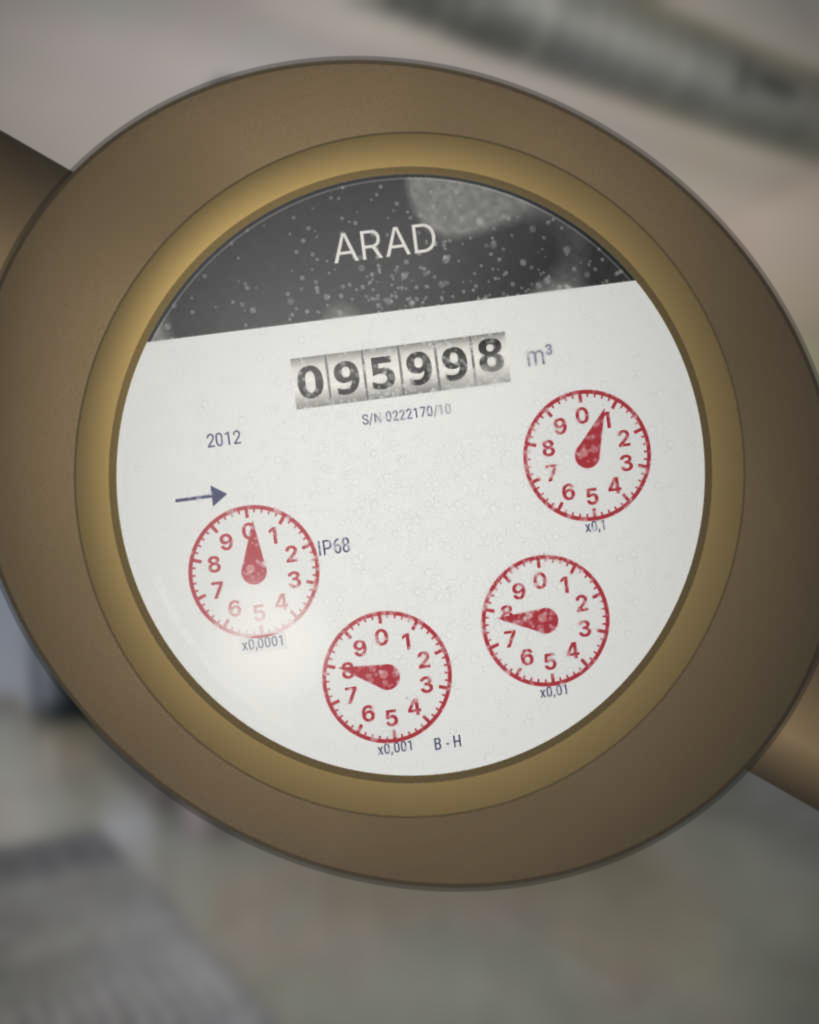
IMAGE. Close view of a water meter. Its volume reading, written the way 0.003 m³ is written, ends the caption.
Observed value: 95998.0780 m³
